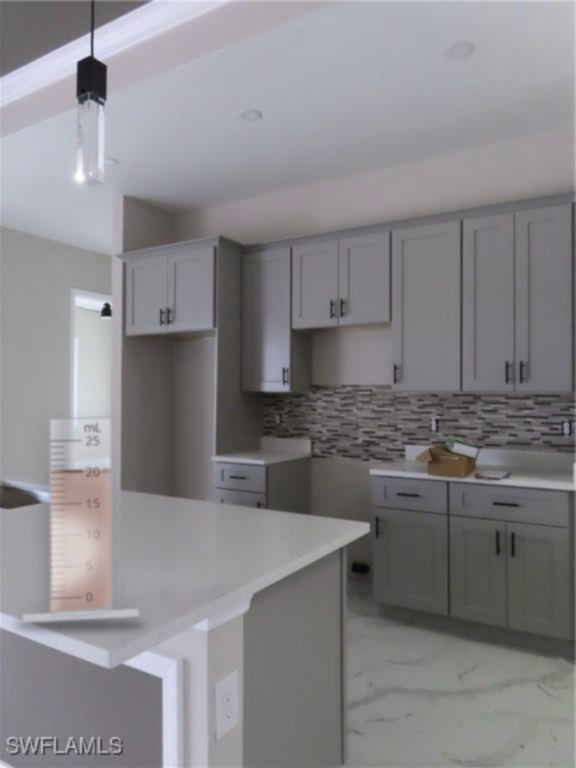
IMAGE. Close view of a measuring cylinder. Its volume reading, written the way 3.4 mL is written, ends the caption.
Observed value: 20 mL
